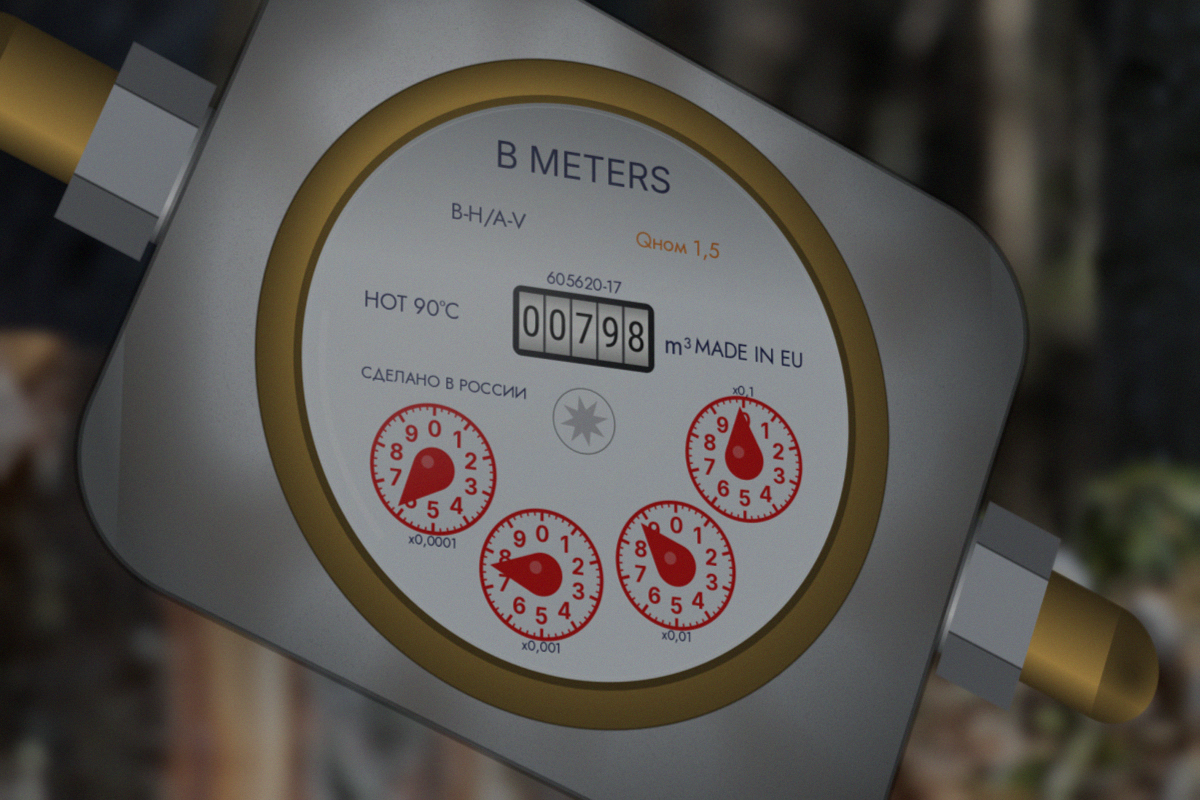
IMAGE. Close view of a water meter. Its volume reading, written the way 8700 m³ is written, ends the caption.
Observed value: 797.9876 m³
